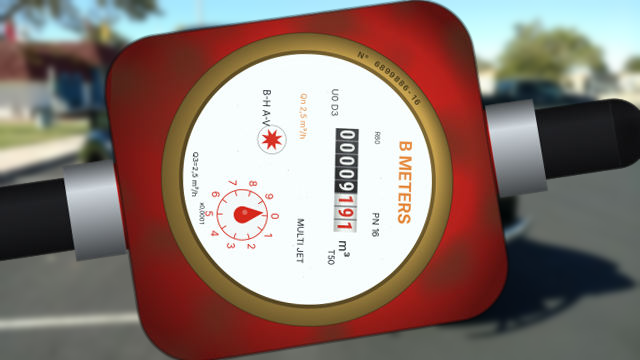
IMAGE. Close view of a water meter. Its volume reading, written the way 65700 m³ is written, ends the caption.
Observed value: 9.1909 m³
